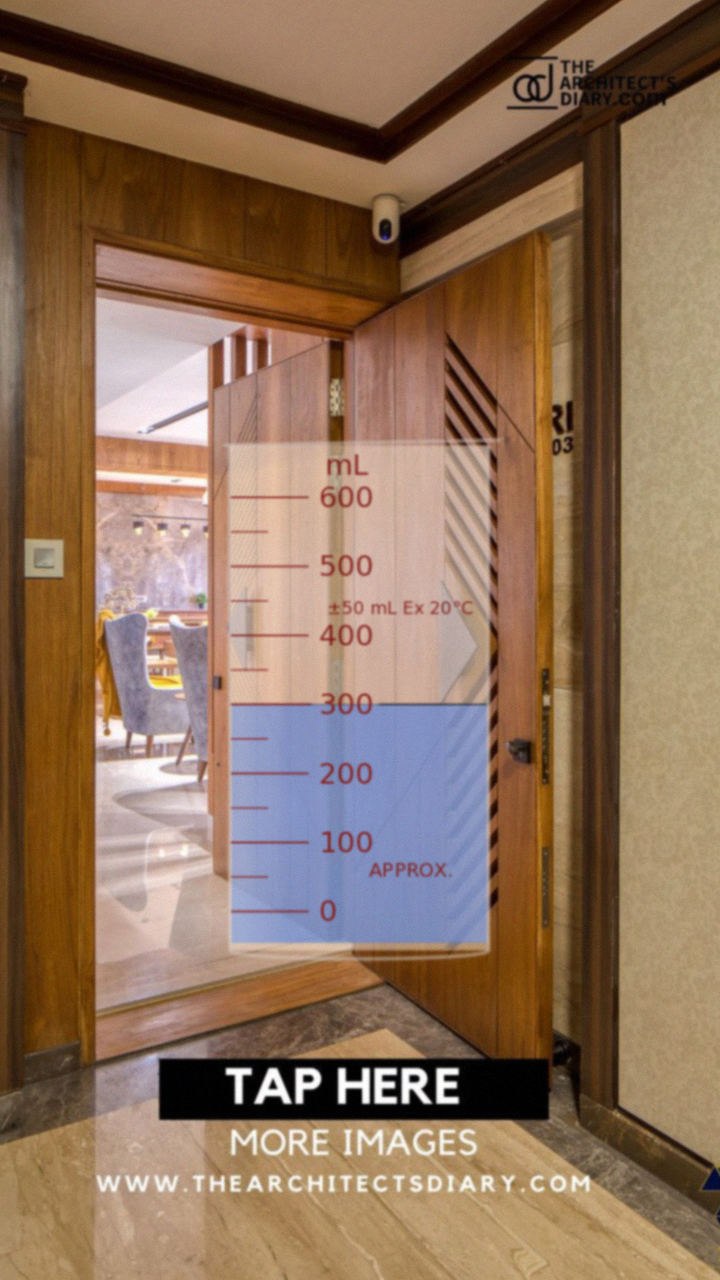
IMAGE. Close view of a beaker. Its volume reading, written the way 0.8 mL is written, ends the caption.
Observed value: 300 mL
